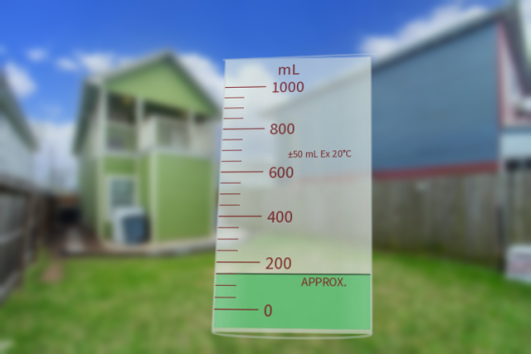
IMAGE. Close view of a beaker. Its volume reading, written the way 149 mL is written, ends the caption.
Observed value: 150 mL
